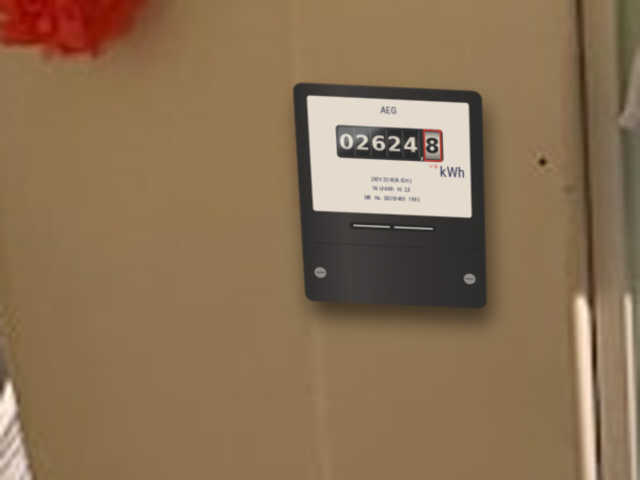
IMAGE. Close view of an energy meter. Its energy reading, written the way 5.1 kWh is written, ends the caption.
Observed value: 2624.8 kWh
